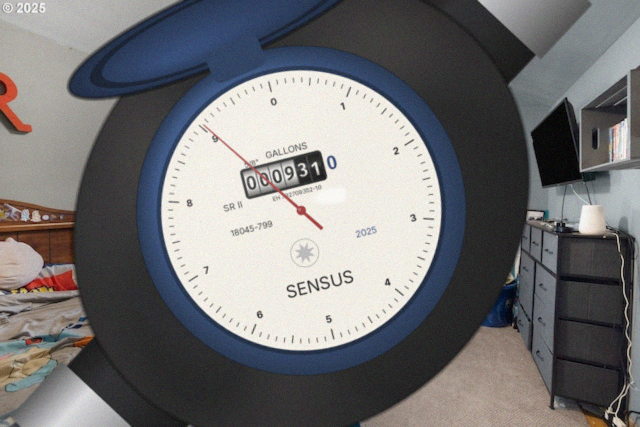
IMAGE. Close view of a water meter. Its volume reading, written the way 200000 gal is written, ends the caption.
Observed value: 9309.0 gal
